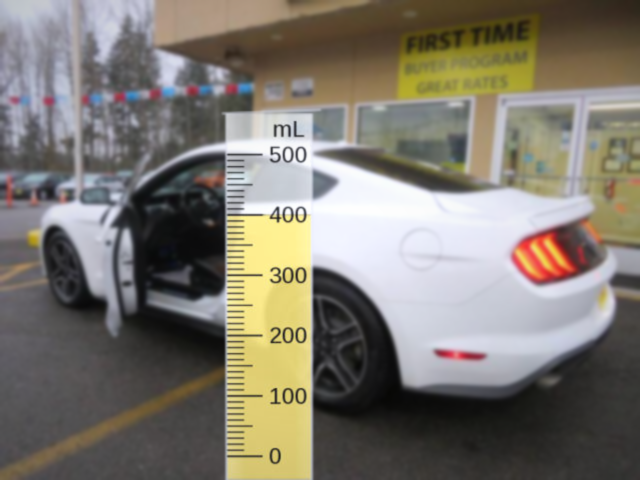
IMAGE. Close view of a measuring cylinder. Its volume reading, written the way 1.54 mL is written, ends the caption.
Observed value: 400 mL
